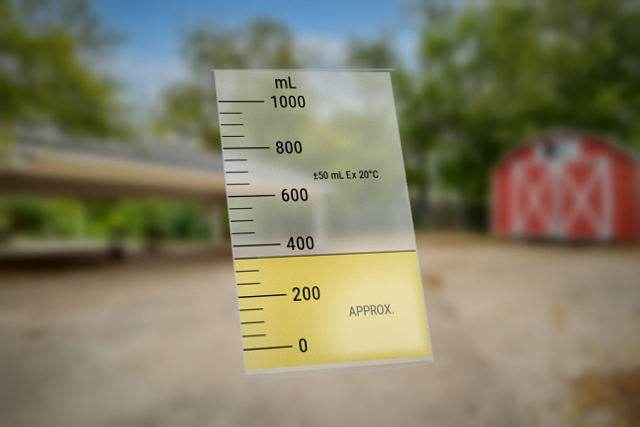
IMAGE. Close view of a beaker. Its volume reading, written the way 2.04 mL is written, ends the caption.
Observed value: 350 mL
